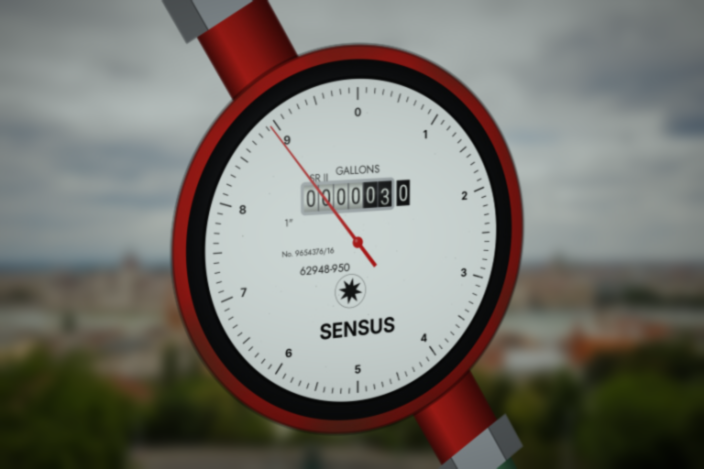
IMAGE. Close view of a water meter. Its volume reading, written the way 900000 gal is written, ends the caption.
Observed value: 28.9 gal
